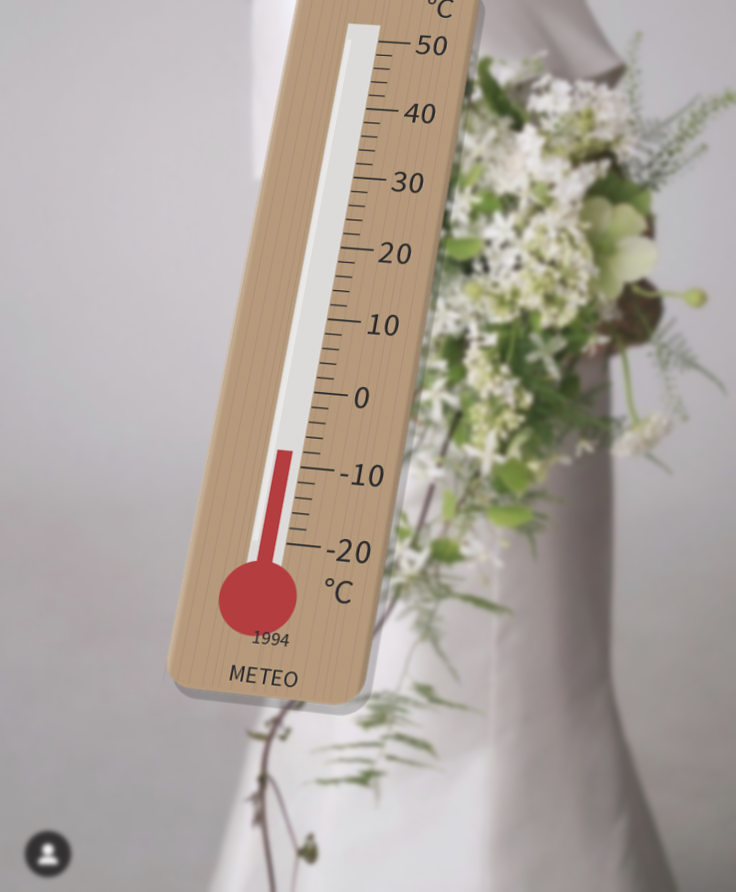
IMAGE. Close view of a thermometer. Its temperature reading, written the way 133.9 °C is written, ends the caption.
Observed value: -8 °C
